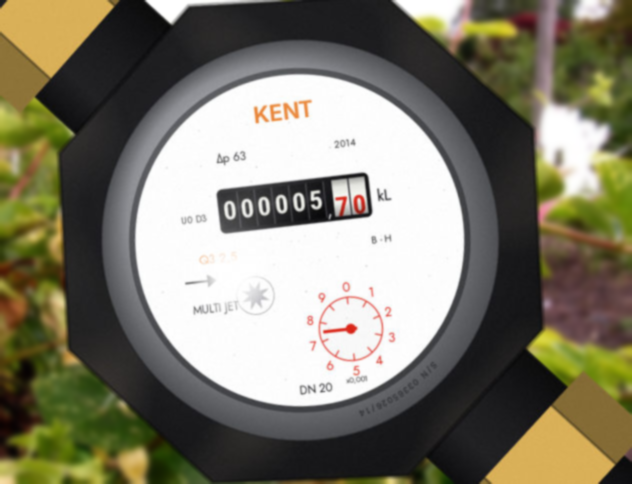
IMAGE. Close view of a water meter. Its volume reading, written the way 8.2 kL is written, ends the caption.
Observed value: 5.697 kL
